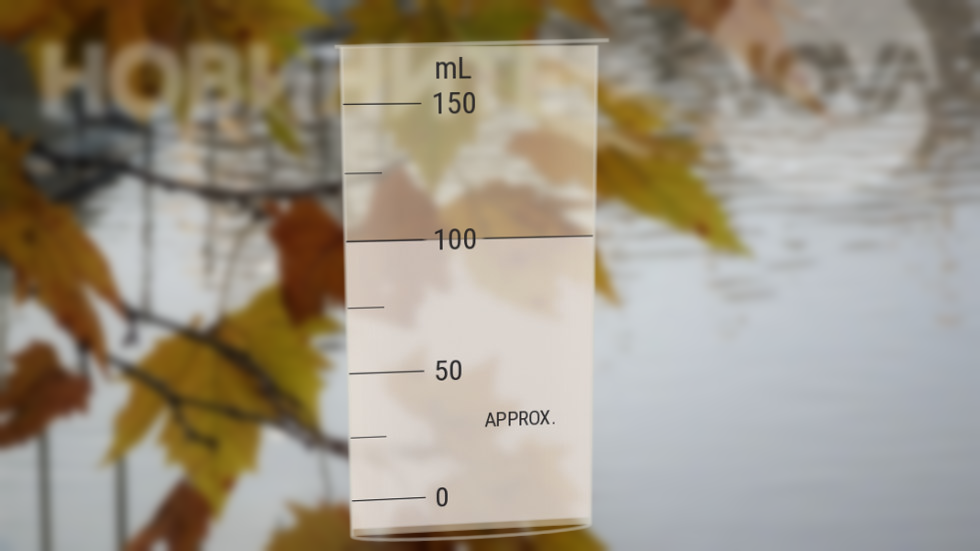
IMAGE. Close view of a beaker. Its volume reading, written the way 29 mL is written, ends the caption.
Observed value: 100 mL
